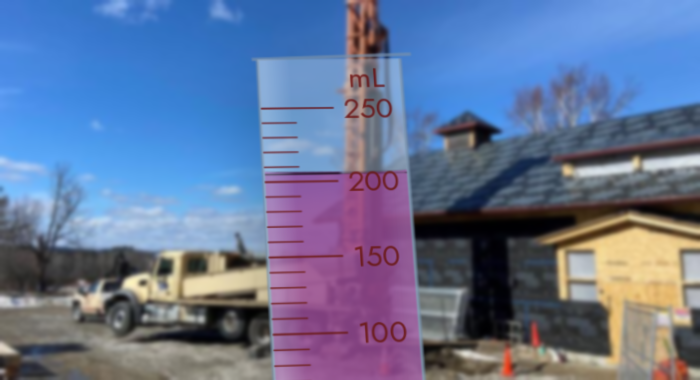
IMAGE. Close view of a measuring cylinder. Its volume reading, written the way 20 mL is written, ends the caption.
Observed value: 205 mL
